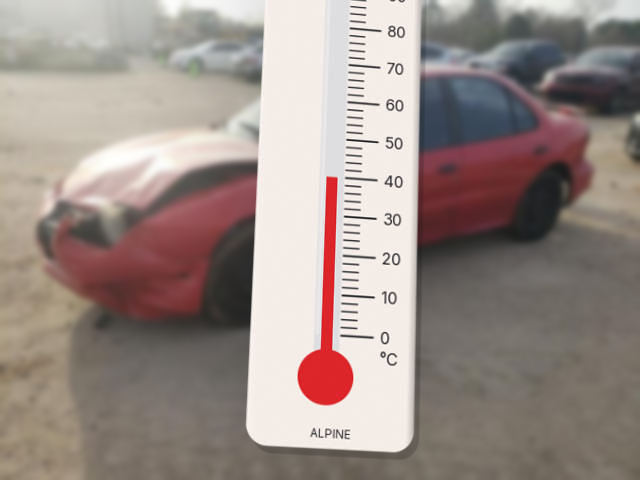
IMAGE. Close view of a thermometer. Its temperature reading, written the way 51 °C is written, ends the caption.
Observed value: 40 °C
